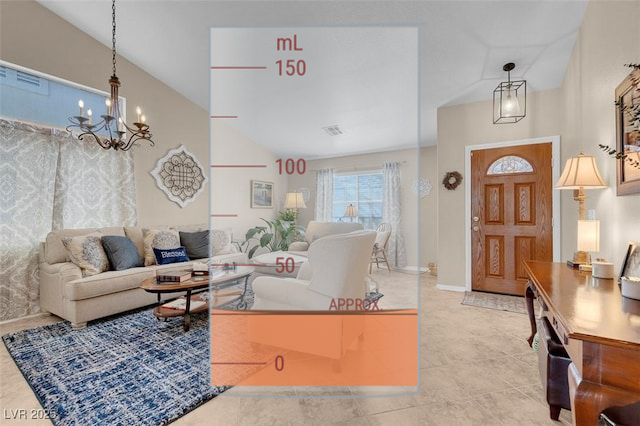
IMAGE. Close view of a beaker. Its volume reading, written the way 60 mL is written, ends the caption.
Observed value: 25 mL
